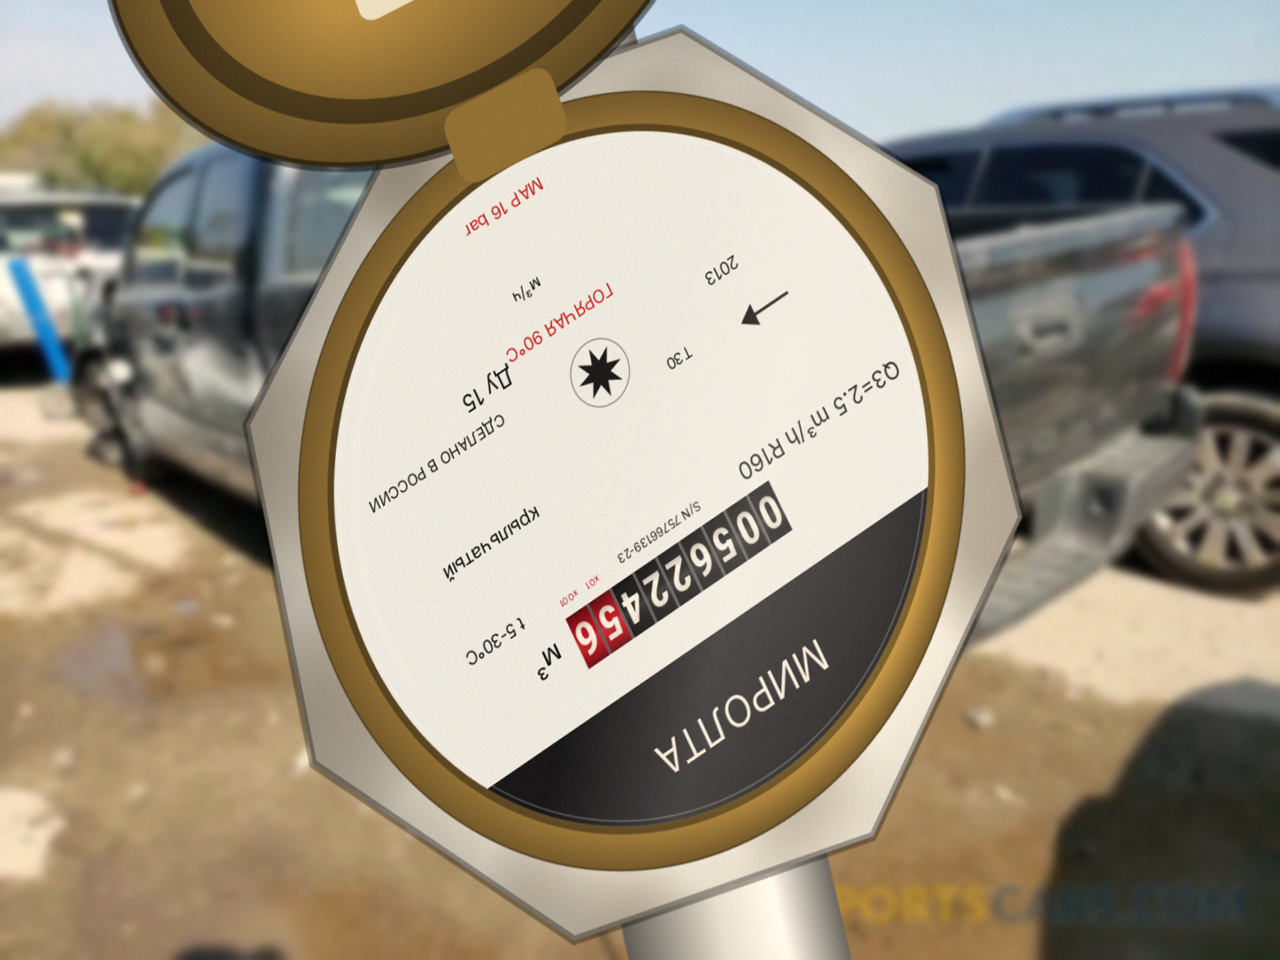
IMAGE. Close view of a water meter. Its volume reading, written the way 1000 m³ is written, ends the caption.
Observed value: 56224.56 m³
